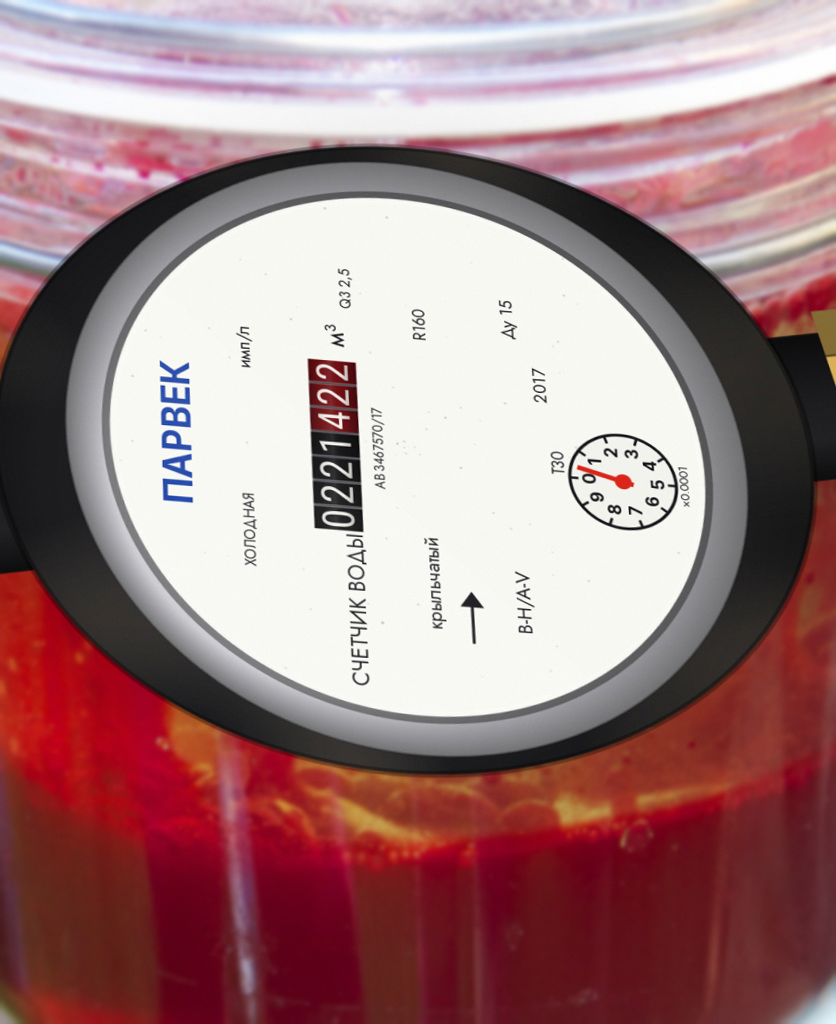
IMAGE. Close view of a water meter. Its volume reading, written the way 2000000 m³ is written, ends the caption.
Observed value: 221.4220 m³
